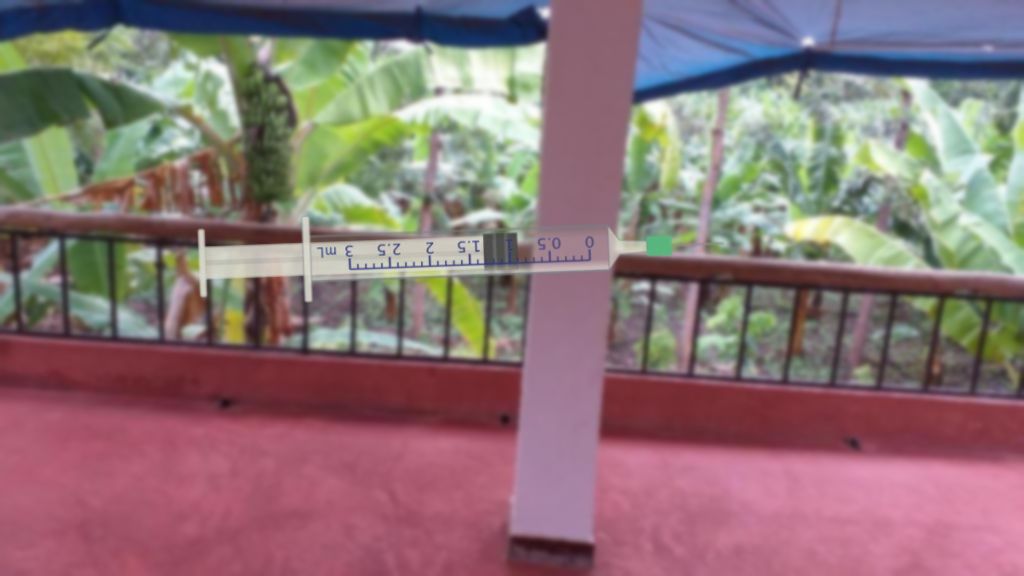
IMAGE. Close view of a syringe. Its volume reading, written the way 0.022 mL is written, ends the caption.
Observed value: 0.9 mL
